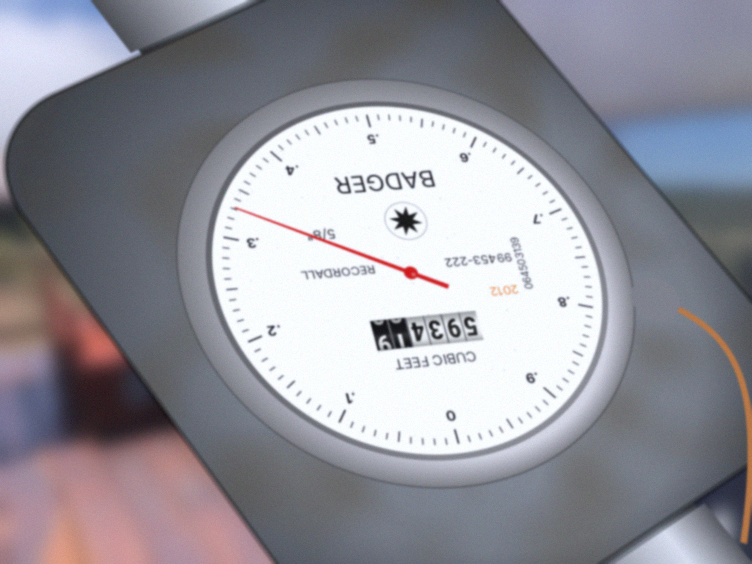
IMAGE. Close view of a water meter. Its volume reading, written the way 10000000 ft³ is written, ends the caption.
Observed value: 593419.33 ft³
